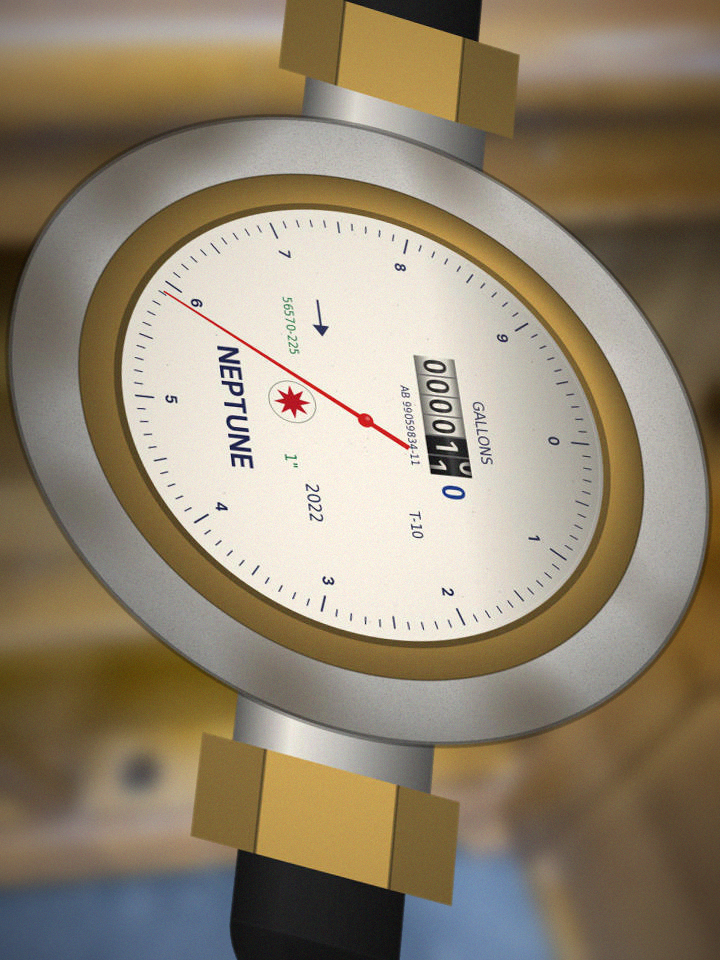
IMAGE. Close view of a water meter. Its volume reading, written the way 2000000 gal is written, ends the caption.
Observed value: 105.9 gal
